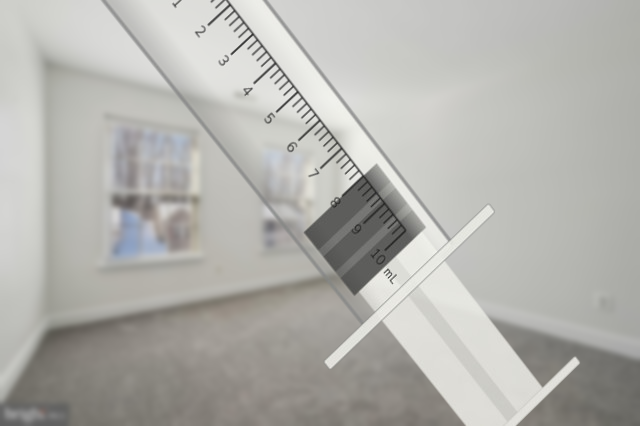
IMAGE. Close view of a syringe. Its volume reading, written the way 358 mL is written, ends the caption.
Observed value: 8 mL
